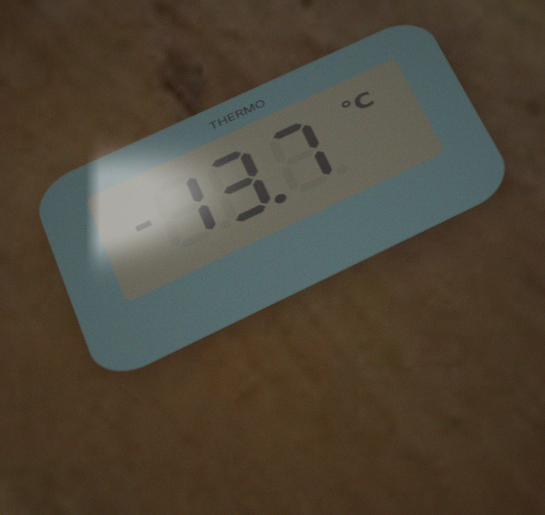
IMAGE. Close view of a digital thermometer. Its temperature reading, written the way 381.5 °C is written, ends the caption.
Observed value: -13.7 °C
